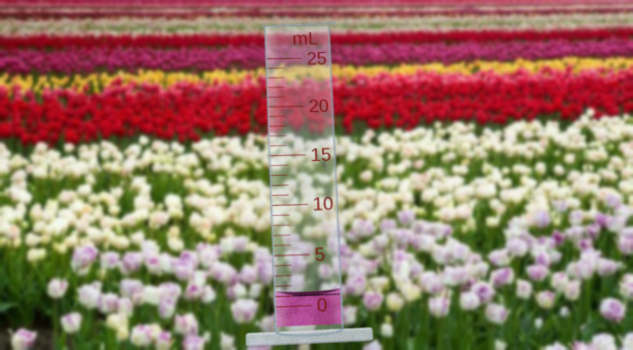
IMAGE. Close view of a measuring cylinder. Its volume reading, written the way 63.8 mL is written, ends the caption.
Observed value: 1 mL
